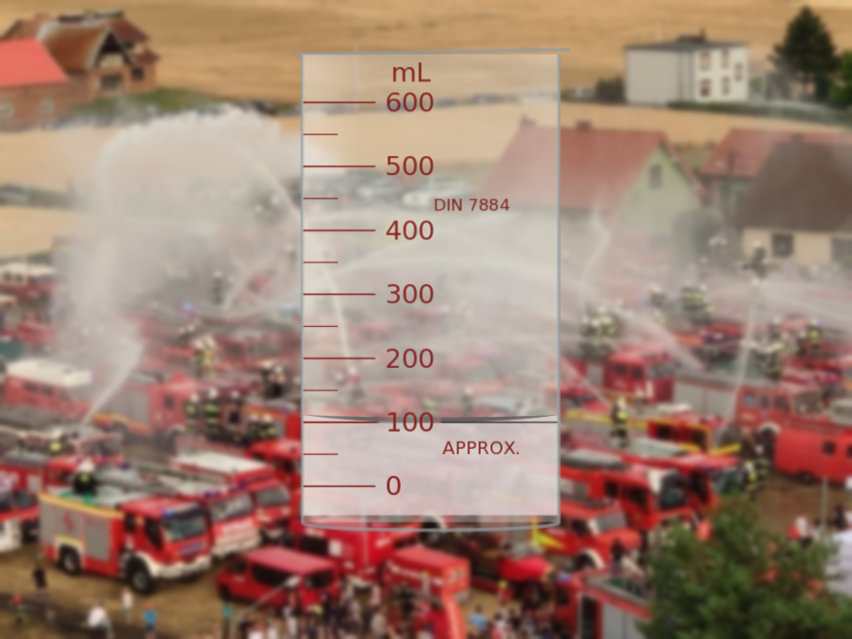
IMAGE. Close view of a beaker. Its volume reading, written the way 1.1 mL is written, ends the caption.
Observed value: 100 mL
